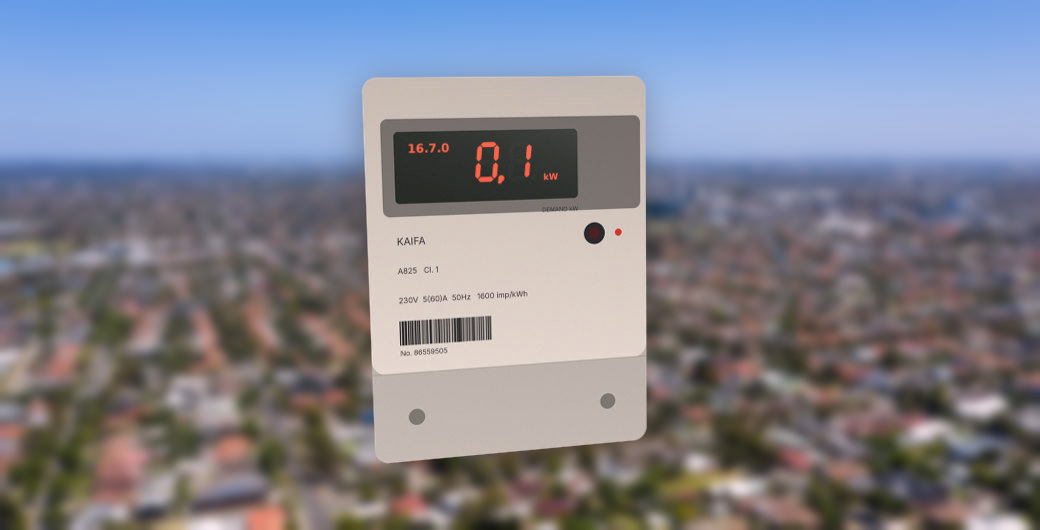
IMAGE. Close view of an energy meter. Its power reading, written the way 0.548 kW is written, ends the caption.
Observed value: 0.1 kW
